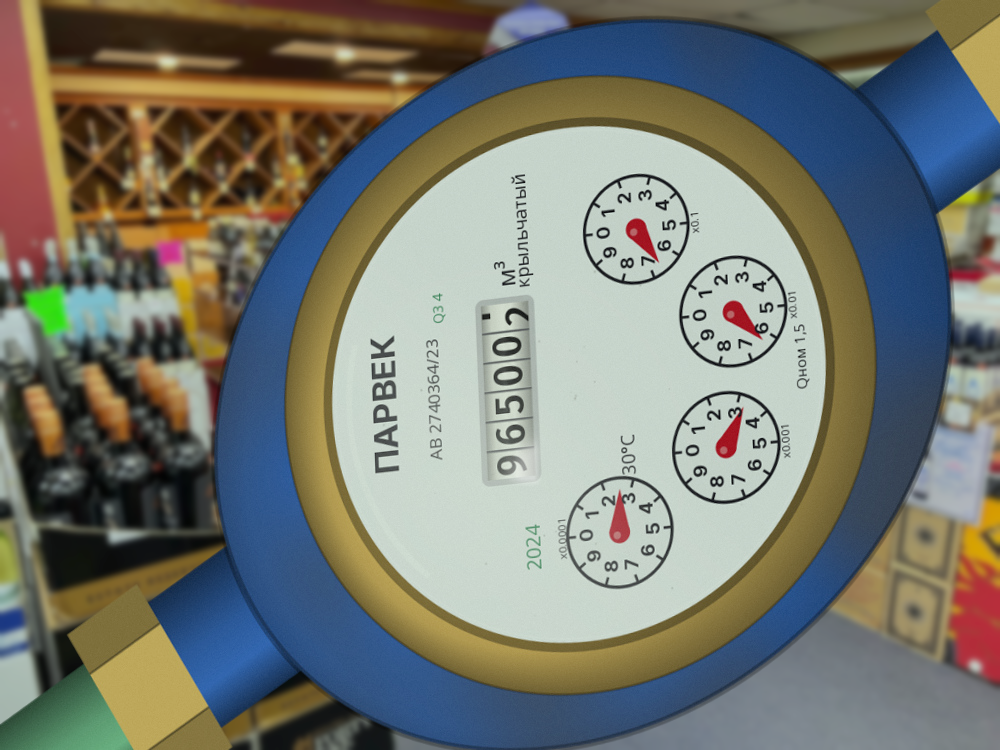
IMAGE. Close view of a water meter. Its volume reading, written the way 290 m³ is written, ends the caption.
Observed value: 965001.6632 m³
